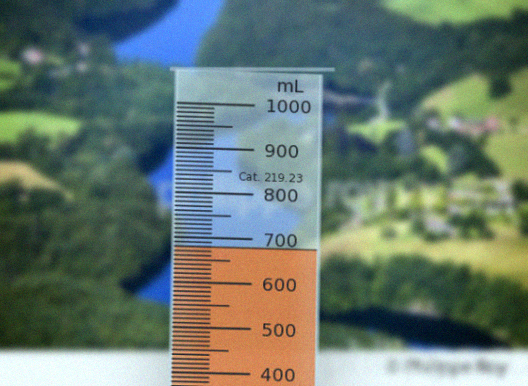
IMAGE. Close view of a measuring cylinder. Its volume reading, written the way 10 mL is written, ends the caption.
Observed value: 680 mL
